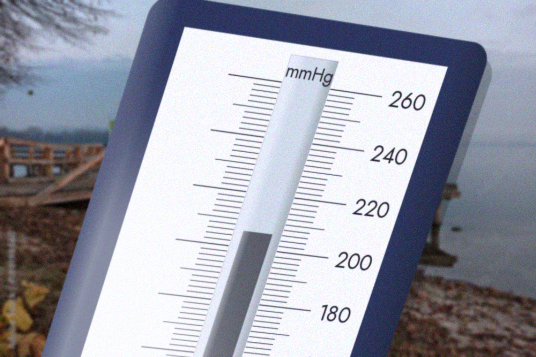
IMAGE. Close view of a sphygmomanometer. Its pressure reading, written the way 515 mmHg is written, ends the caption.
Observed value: 206 mmHg
